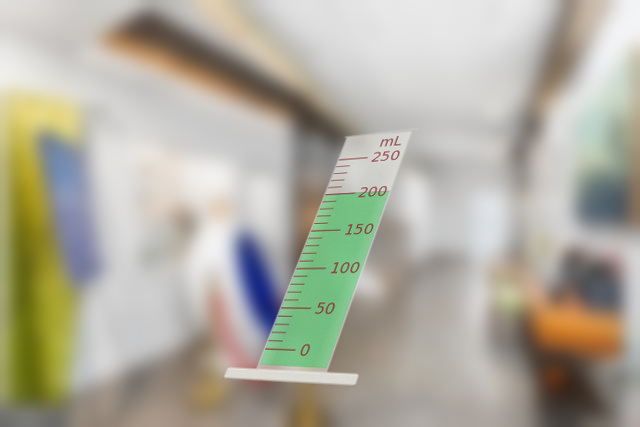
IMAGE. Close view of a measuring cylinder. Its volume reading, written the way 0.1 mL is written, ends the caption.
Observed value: 200 mL
